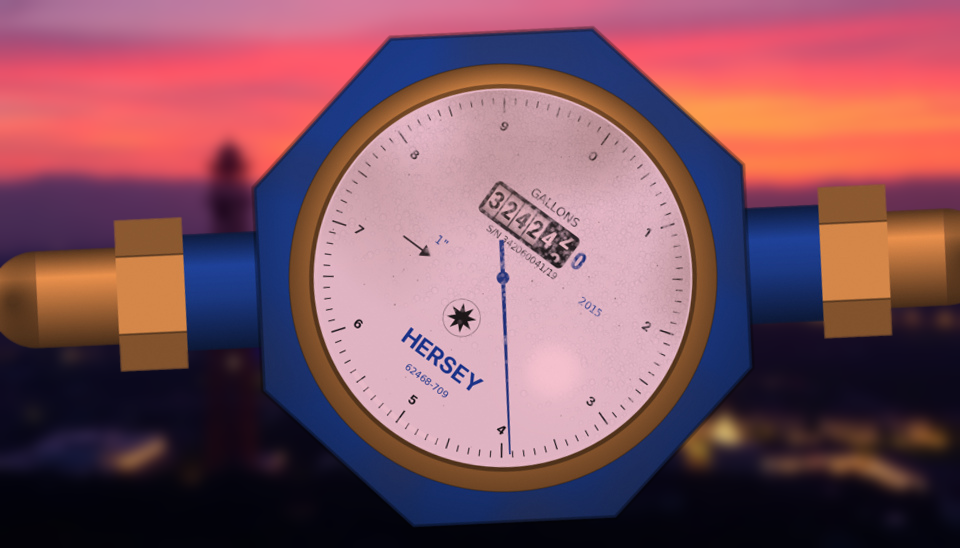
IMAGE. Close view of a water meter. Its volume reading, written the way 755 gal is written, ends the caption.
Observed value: 3242423.9 gal
